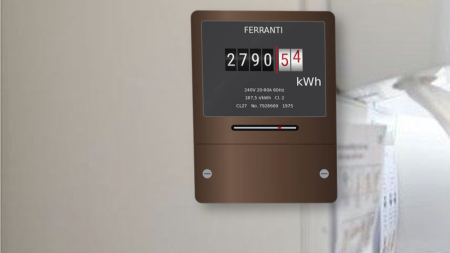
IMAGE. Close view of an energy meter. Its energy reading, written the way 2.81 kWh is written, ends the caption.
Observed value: 2790.54 kWh
